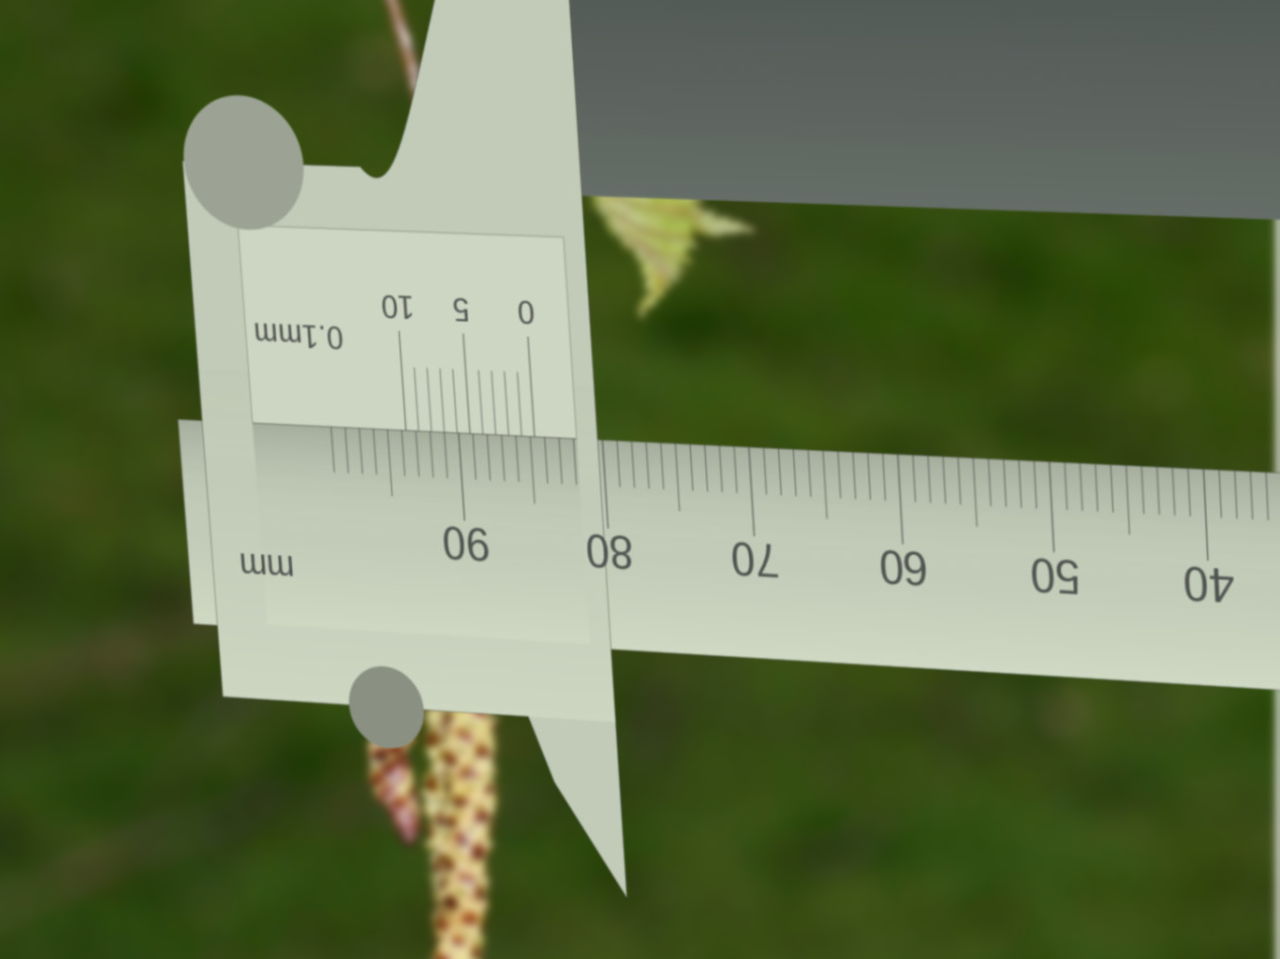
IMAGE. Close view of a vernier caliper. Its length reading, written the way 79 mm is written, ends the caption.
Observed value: 84.7 mm
